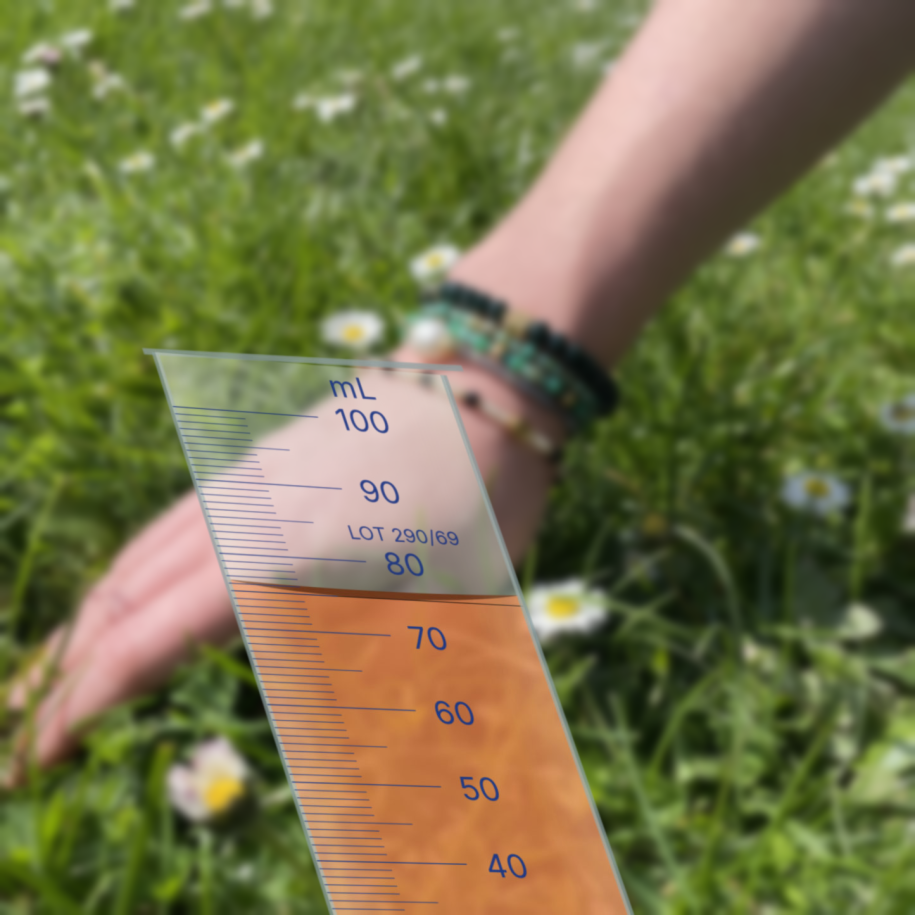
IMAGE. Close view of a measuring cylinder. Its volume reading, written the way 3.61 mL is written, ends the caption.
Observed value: 75 mL
